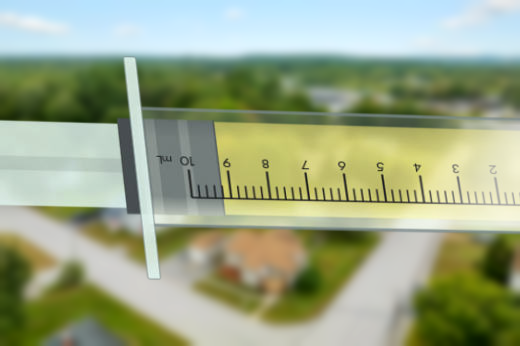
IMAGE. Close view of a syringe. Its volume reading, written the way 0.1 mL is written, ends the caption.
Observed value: 9.2 mL
